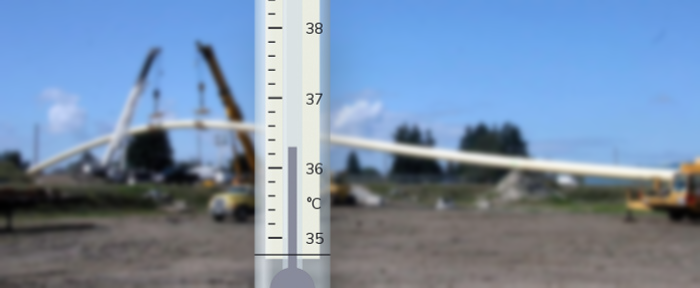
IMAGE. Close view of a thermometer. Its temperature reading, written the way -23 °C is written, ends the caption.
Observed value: 36.3 °C
